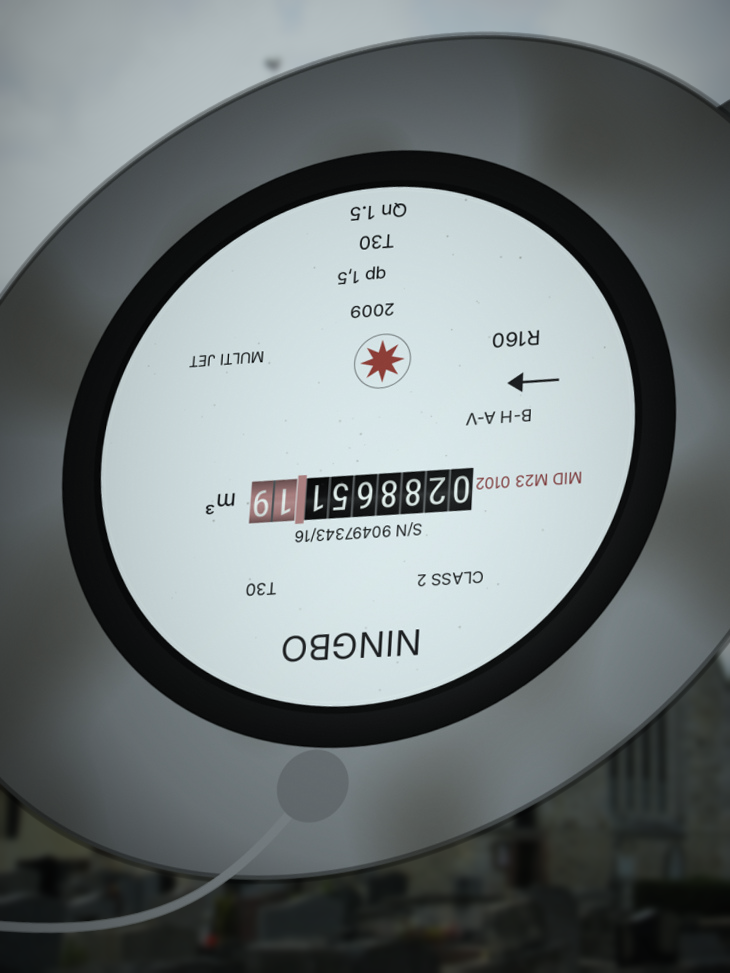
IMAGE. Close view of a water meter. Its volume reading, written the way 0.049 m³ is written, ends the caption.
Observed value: 288651.19 m³
